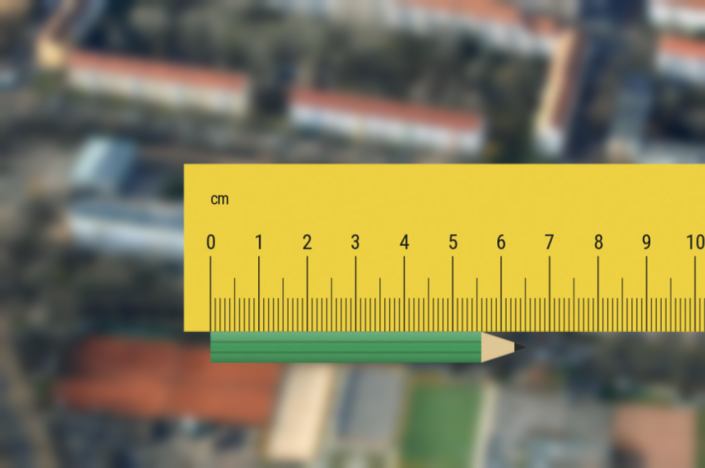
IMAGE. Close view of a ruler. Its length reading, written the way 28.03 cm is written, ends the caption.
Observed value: 6.5 cm
